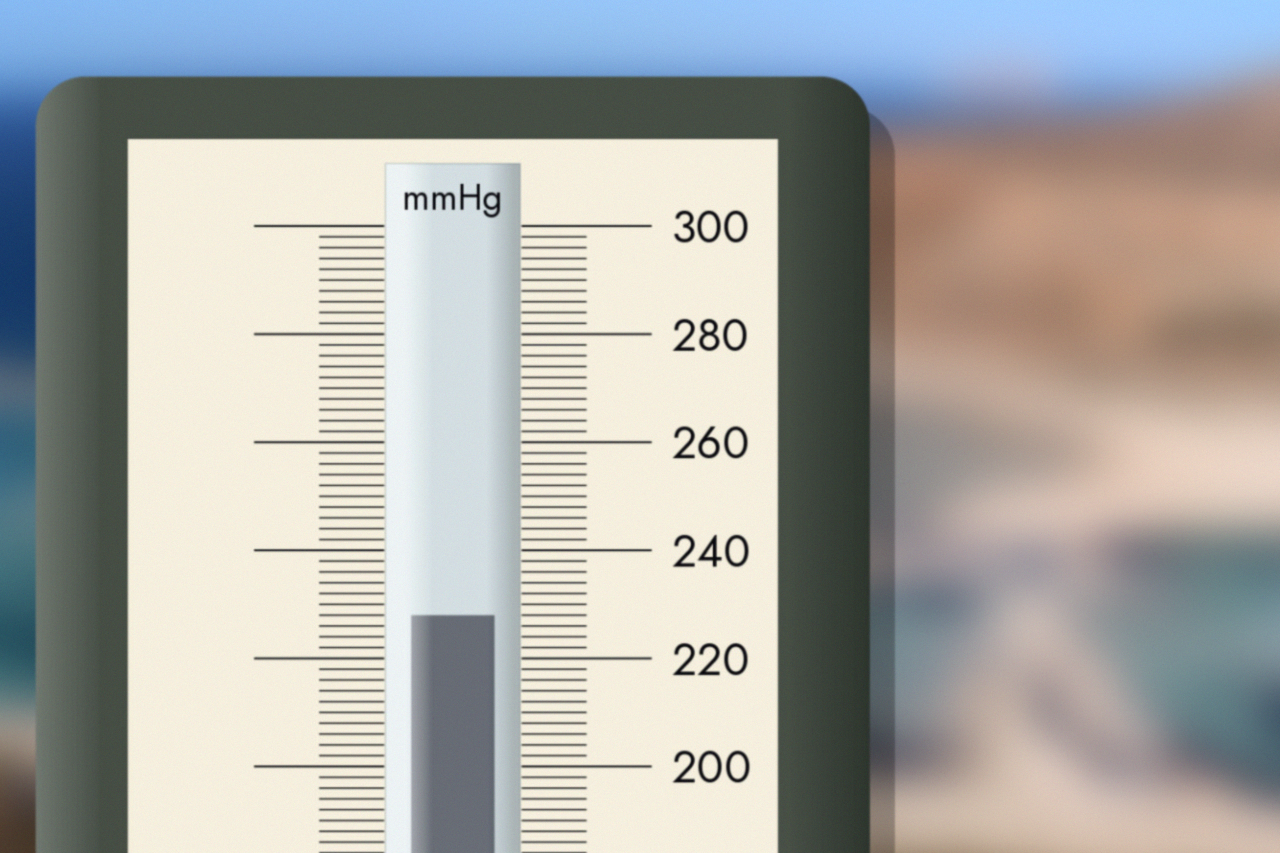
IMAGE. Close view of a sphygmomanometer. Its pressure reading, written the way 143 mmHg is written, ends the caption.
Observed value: 228 mmHg
